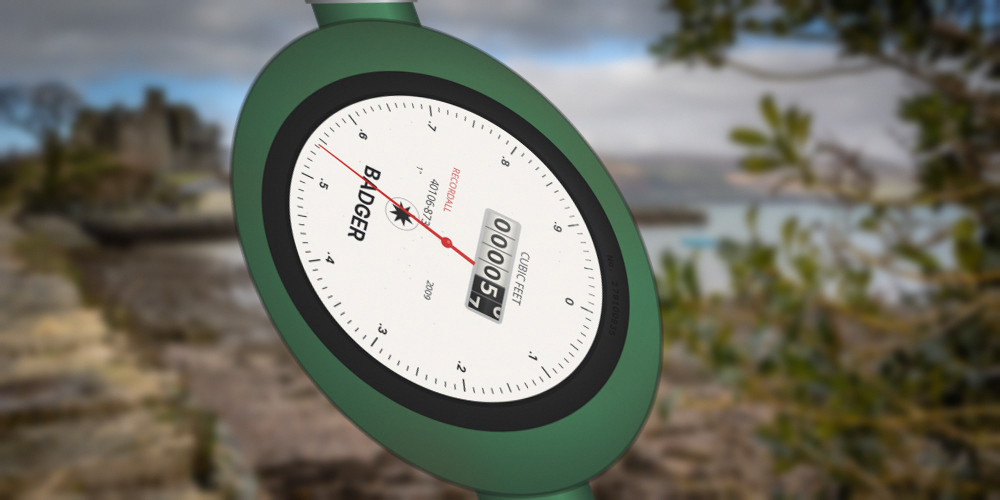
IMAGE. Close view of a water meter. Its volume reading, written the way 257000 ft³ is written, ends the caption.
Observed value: 56.54 ft³
